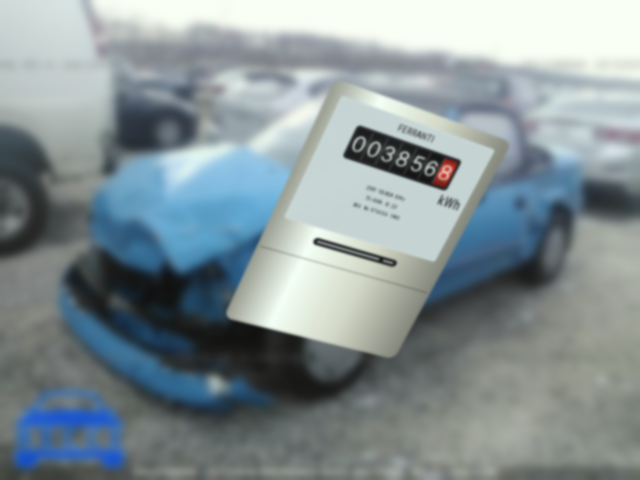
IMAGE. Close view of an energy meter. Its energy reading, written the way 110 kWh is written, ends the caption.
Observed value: 3856.8 kWh
